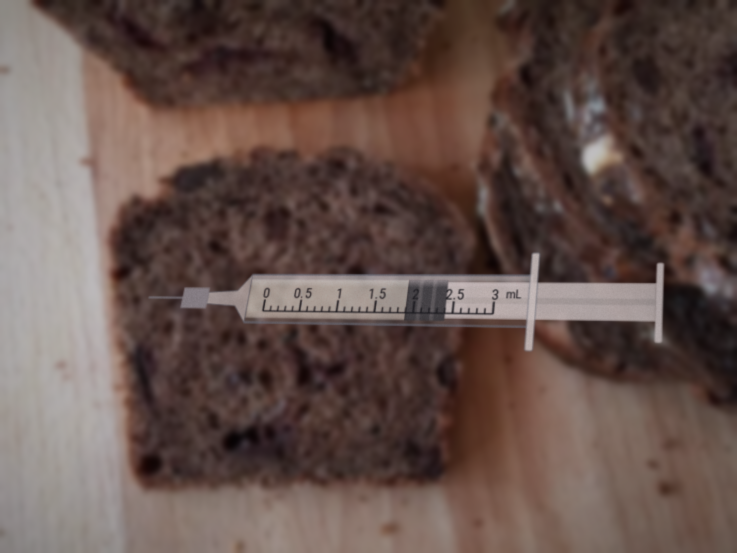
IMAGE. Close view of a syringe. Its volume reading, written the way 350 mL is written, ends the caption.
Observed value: 1.9 mL
